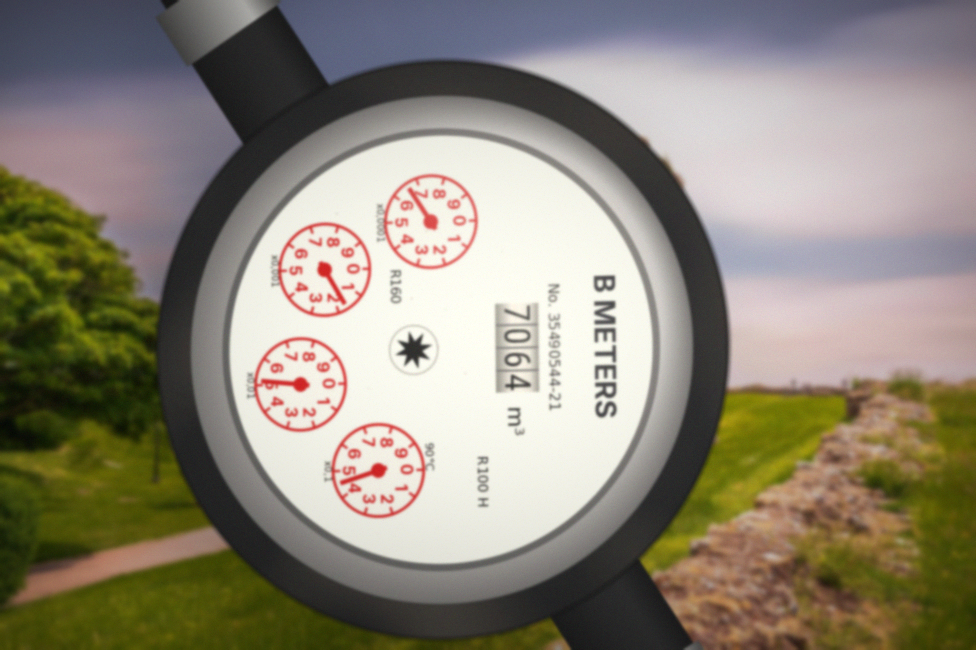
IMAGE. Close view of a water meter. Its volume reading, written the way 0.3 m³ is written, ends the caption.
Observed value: 7064.4516 m³
